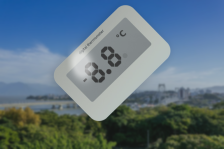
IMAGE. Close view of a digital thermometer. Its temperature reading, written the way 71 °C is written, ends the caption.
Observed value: -8.8 °C
